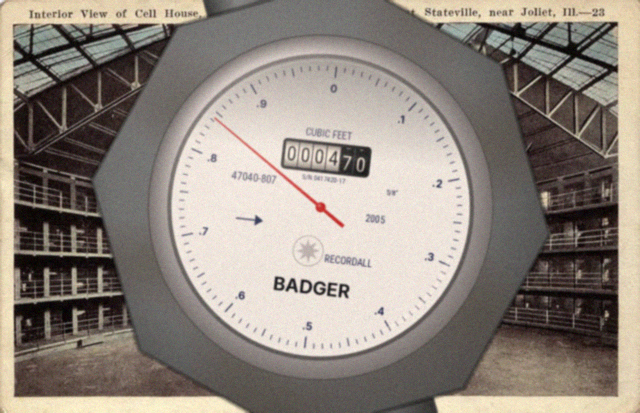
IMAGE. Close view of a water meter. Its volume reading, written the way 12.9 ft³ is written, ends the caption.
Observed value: 469.84 ft³
